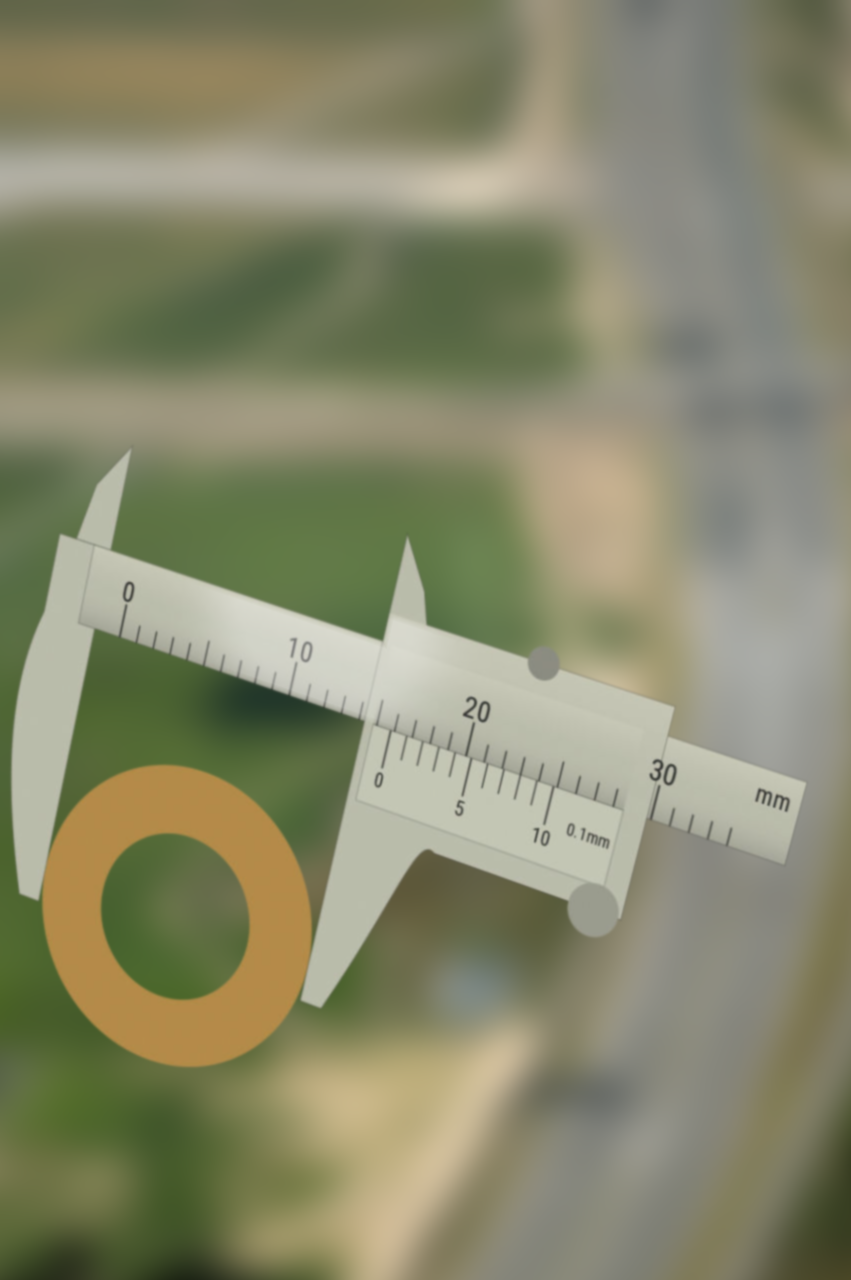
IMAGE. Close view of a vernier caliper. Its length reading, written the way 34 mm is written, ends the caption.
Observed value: 15.8 mm
